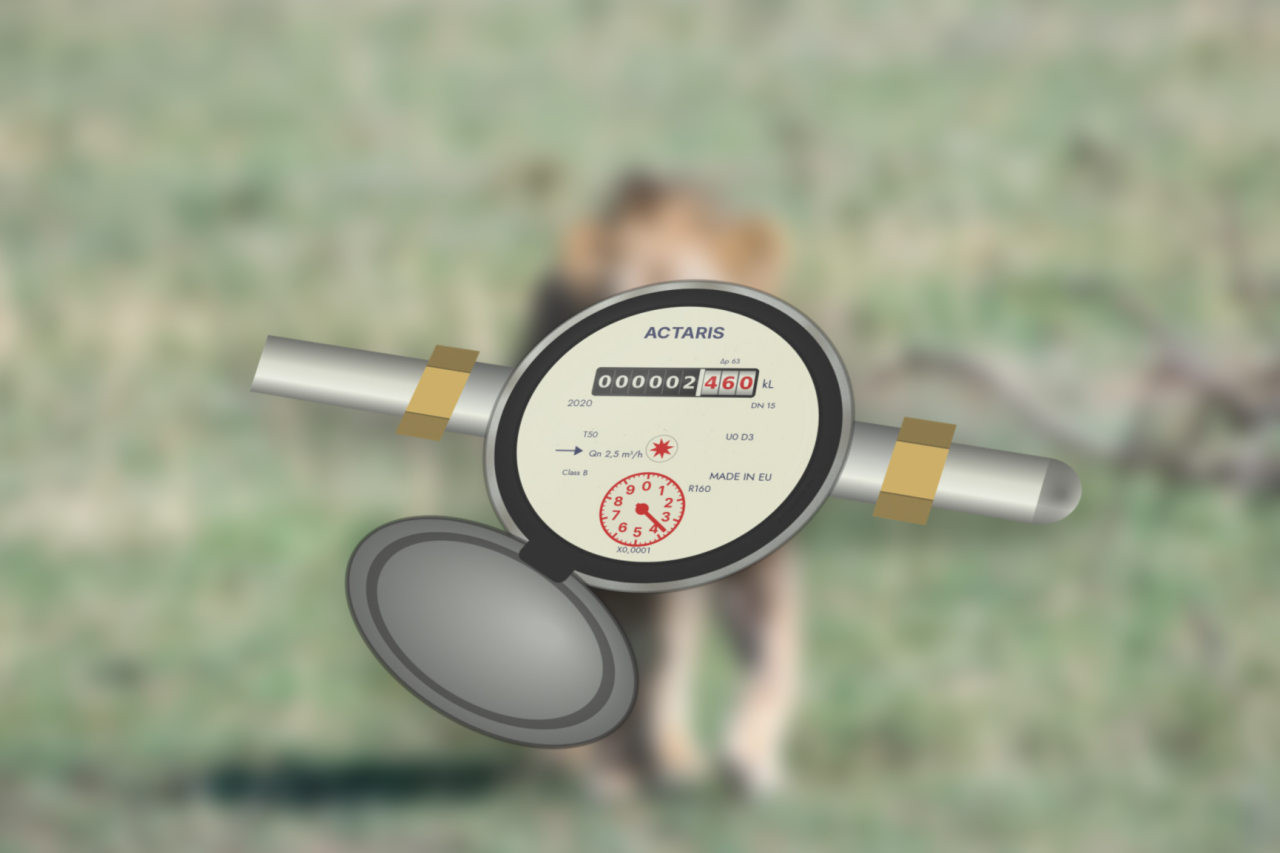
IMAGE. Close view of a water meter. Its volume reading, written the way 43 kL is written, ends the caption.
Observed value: 2.4603 kL
